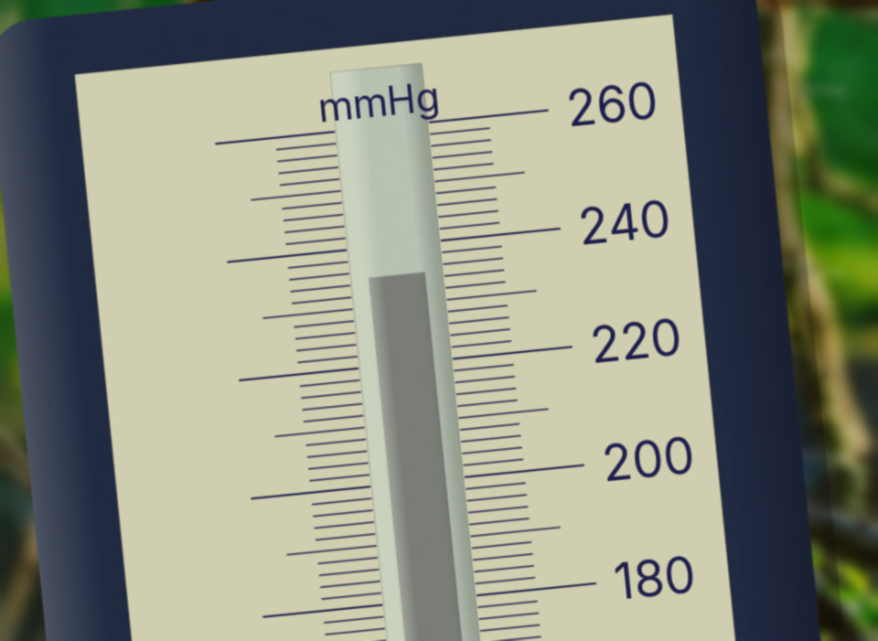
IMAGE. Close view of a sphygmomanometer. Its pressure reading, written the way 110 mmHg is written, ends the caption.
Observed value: 235 mmHg
